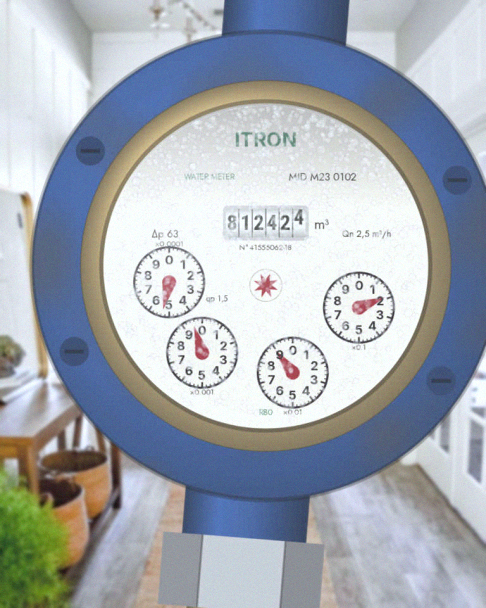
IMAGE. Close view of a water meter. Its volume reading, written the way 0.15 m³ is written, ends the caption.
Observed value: 812424.1895 m³
